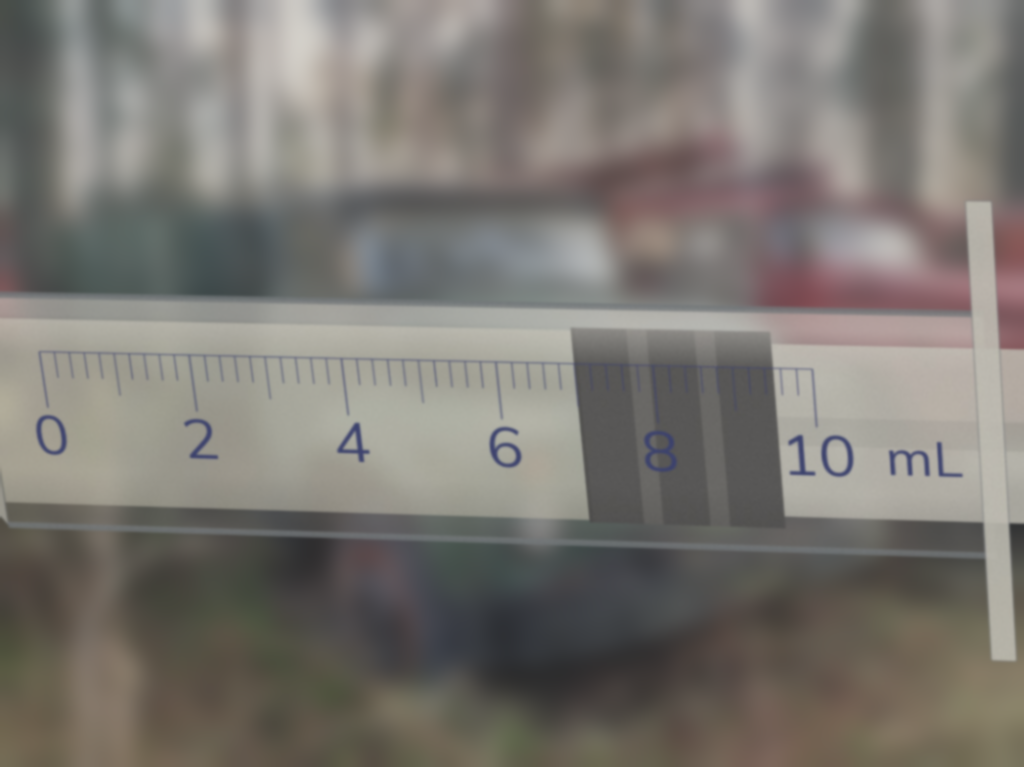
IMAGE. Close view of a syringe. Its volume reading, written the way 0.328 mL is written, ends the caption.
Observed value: 7 mL
